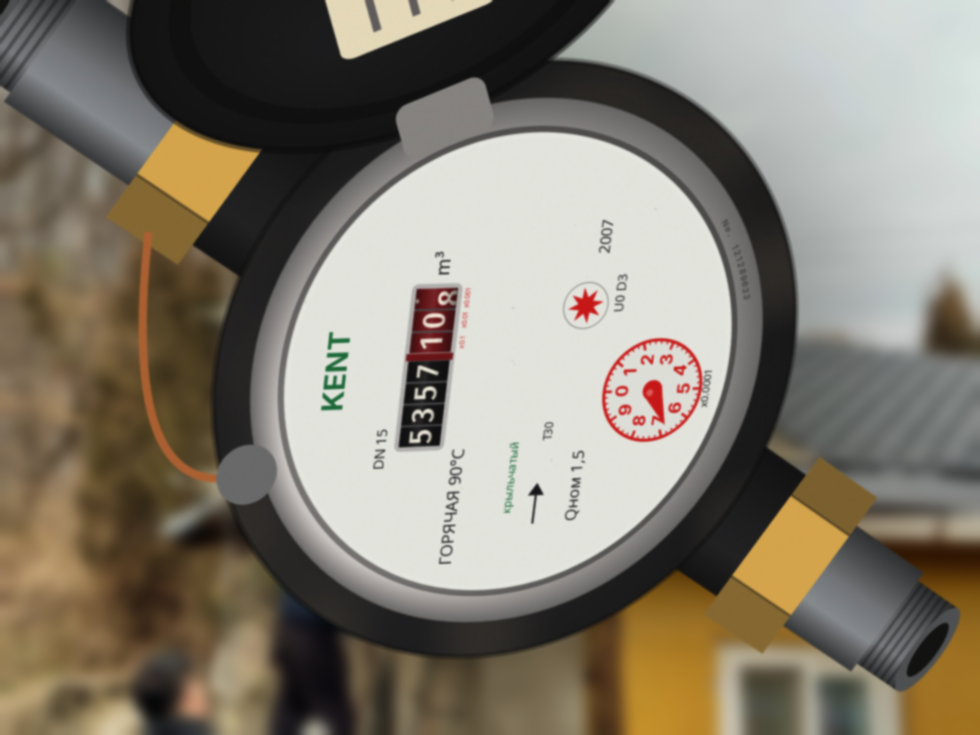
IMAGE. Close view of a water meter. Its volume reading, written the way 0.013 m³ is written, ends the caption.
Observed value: 5357.1076 m³
